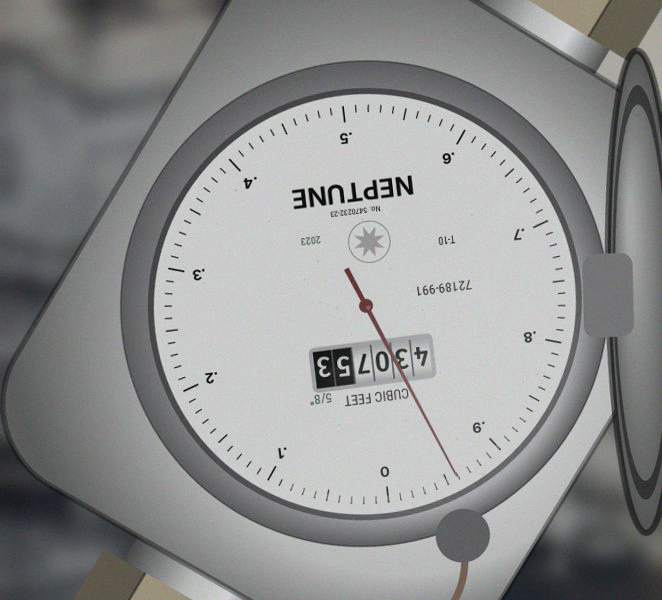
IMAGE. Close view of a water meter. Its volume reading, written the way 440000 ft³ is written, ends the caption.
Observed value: 430752.94 ft³
